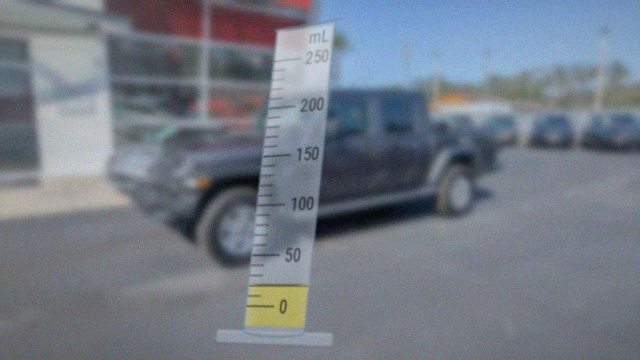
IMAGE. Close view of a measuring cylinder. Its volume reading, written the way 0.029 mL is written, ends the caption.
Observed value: 20 mL
